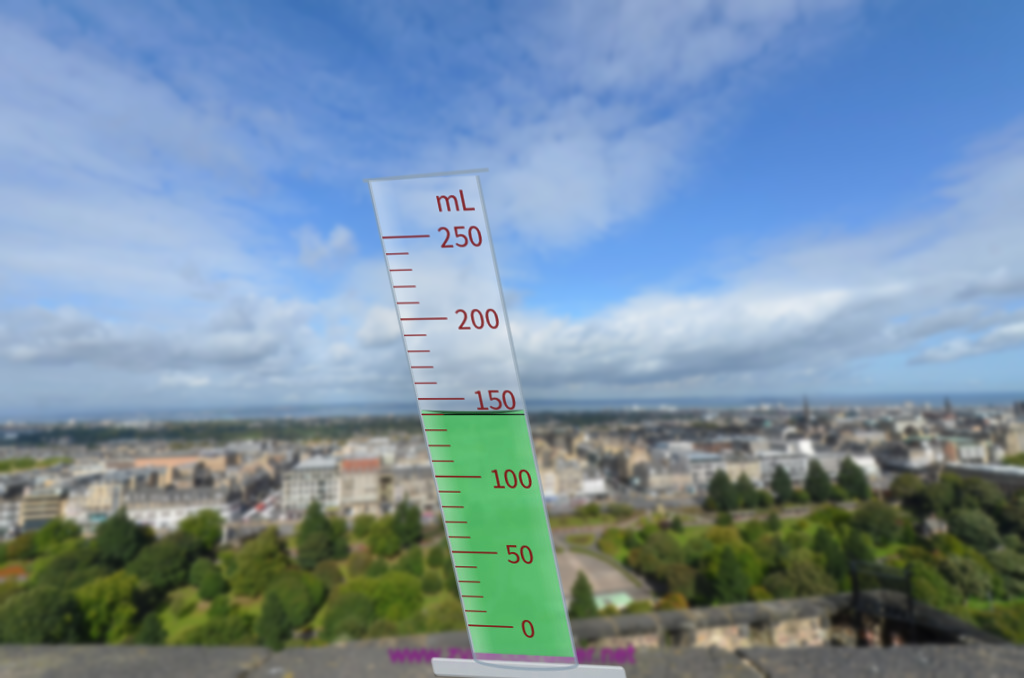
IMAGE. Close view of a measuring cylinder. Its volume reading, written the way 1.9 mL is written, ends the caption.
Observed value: 140 mL
